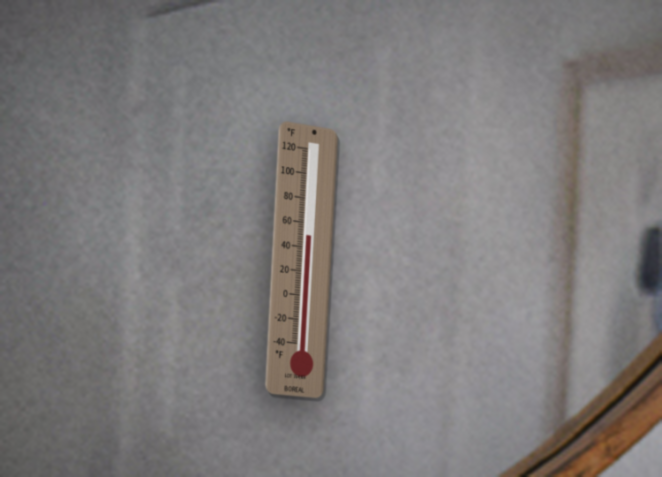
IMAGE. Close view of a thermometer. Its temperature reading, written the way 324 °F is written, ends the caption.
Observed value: 50 °F
